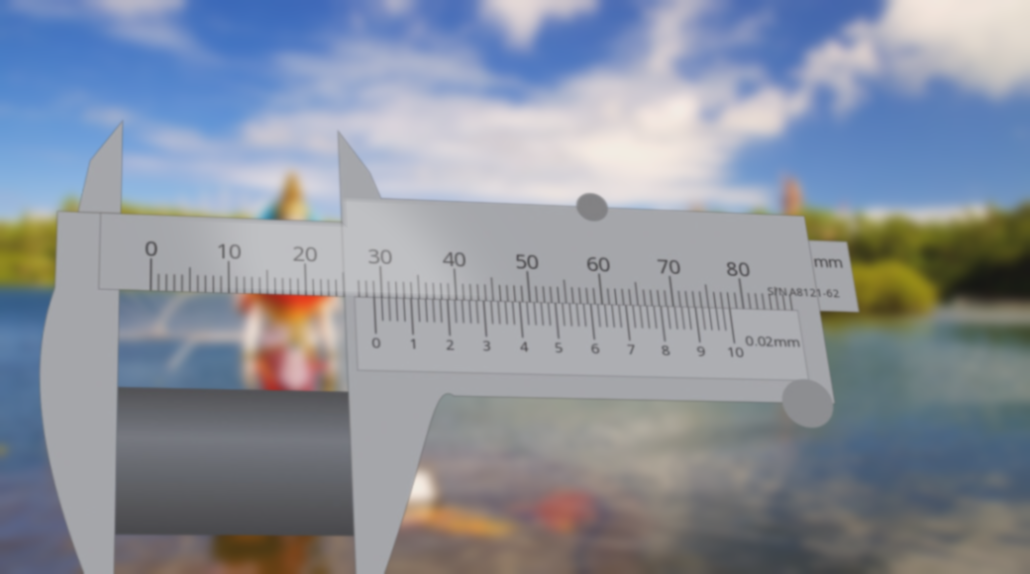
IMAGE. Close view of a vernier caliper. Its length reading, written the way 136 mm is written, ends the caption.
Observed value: 29.0 mm
